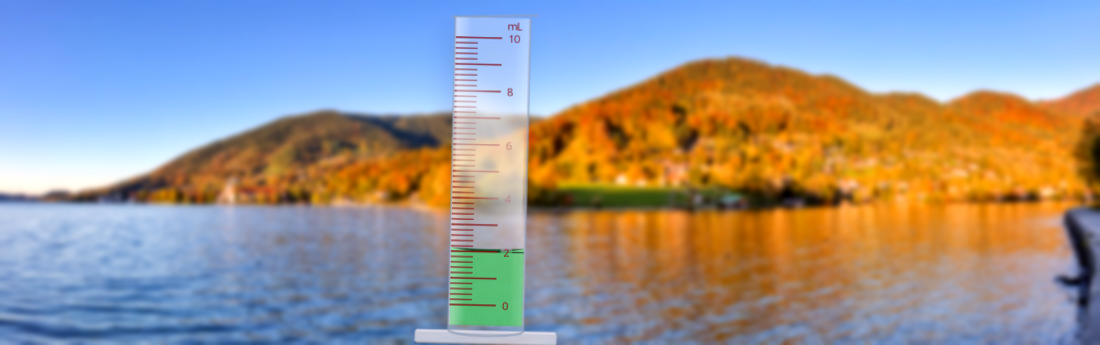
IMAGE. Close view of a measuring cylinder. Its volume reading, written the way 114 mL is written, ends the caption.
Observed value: 2 mL
